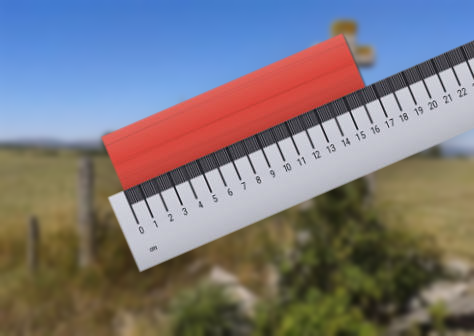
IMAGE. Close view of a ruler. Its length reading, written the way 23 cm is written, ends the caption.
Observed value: 16.5 cm
